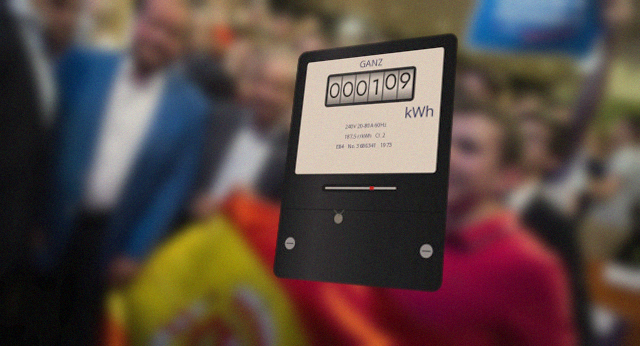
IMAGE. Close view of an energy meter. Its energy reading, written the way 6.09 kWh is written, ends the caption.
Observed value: 109 kWh
